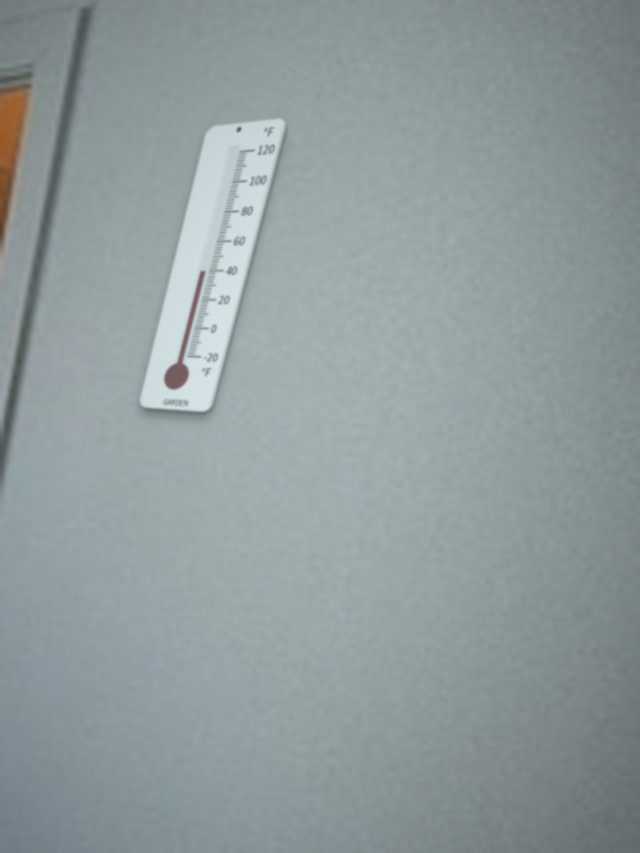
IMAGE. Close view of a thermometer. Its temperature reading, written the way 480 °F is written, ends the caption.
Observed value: 40 °F
